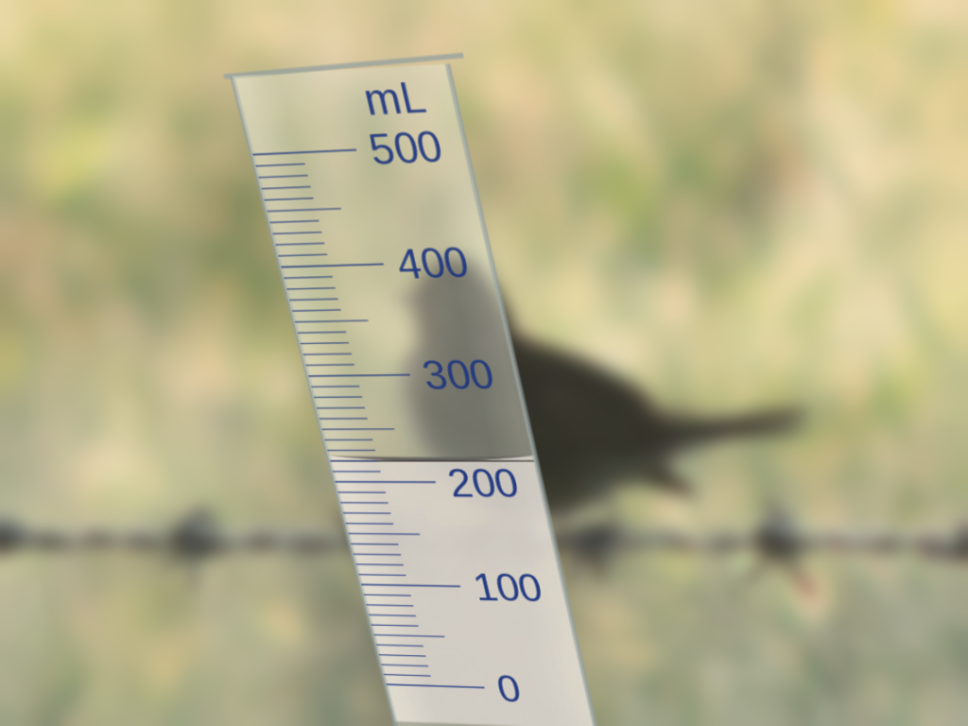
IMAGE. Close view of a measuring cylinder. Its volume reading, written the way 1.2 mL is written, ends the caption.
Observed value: 220 mL
